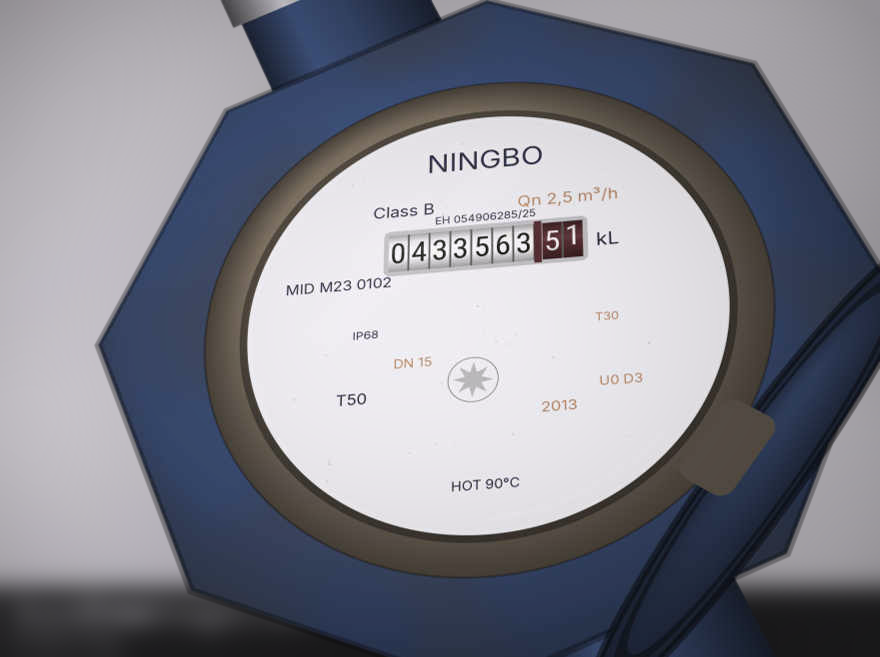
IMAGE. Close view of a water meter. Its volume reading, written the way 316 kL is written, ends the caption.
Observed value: 433563.51 kL
